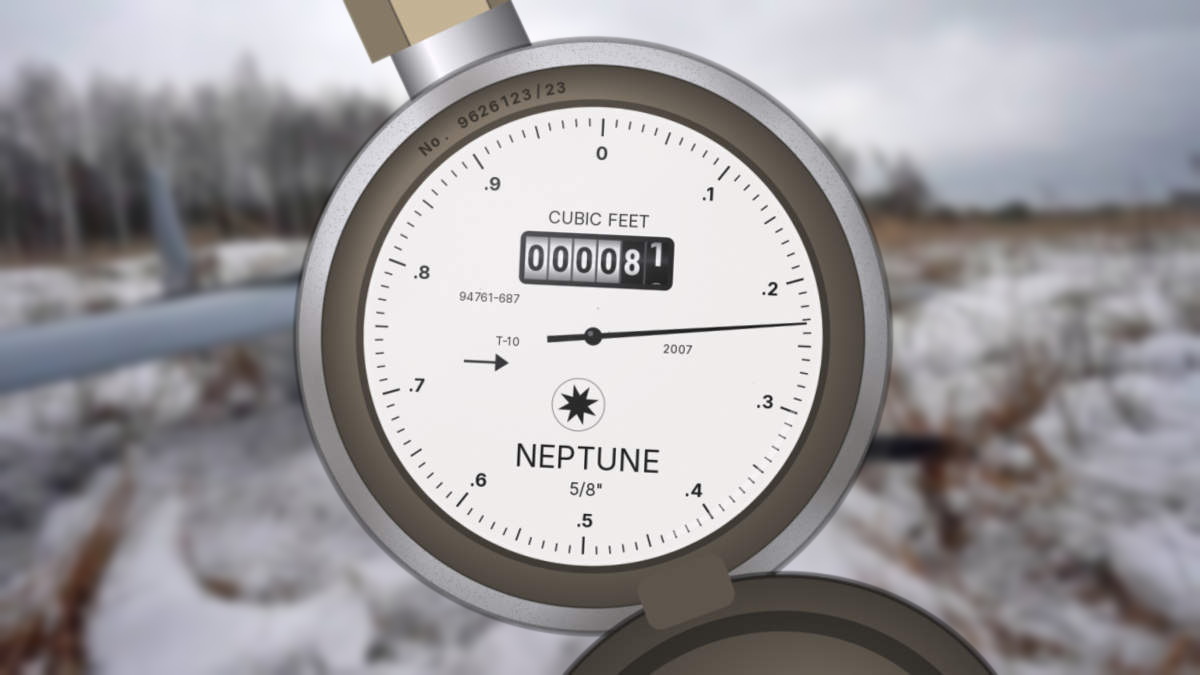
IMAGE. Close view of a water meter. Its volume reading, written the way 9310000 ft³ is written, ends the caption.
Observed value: 81.23 ft³
